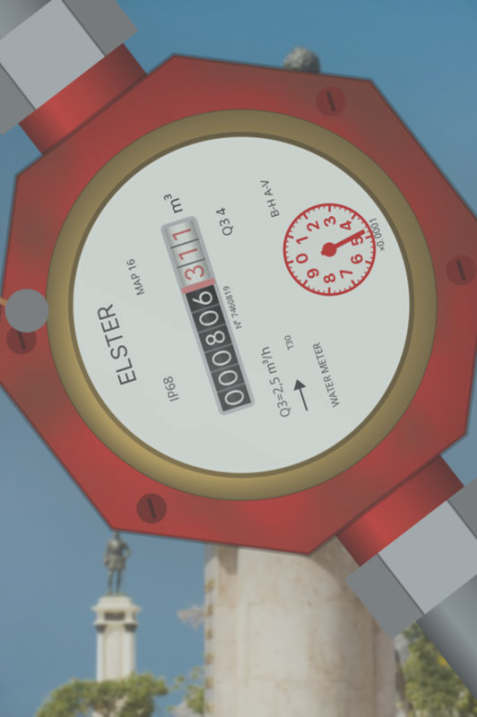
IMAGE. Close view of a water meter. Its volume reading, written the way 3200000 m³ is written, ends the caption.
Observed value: 806.3114 m³
